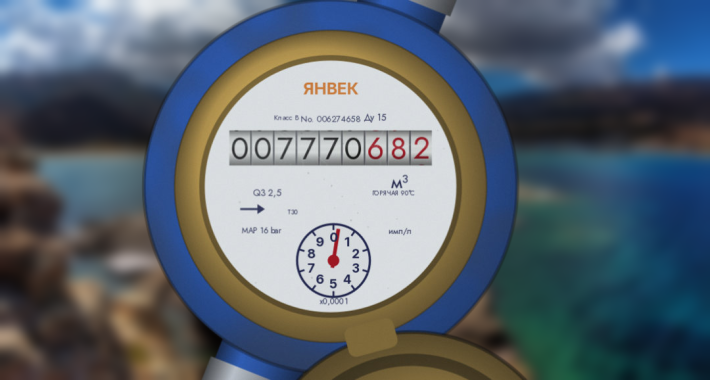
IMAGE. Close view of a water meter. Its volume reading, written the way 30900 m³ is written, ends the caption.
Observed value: 7770.6820 m³
